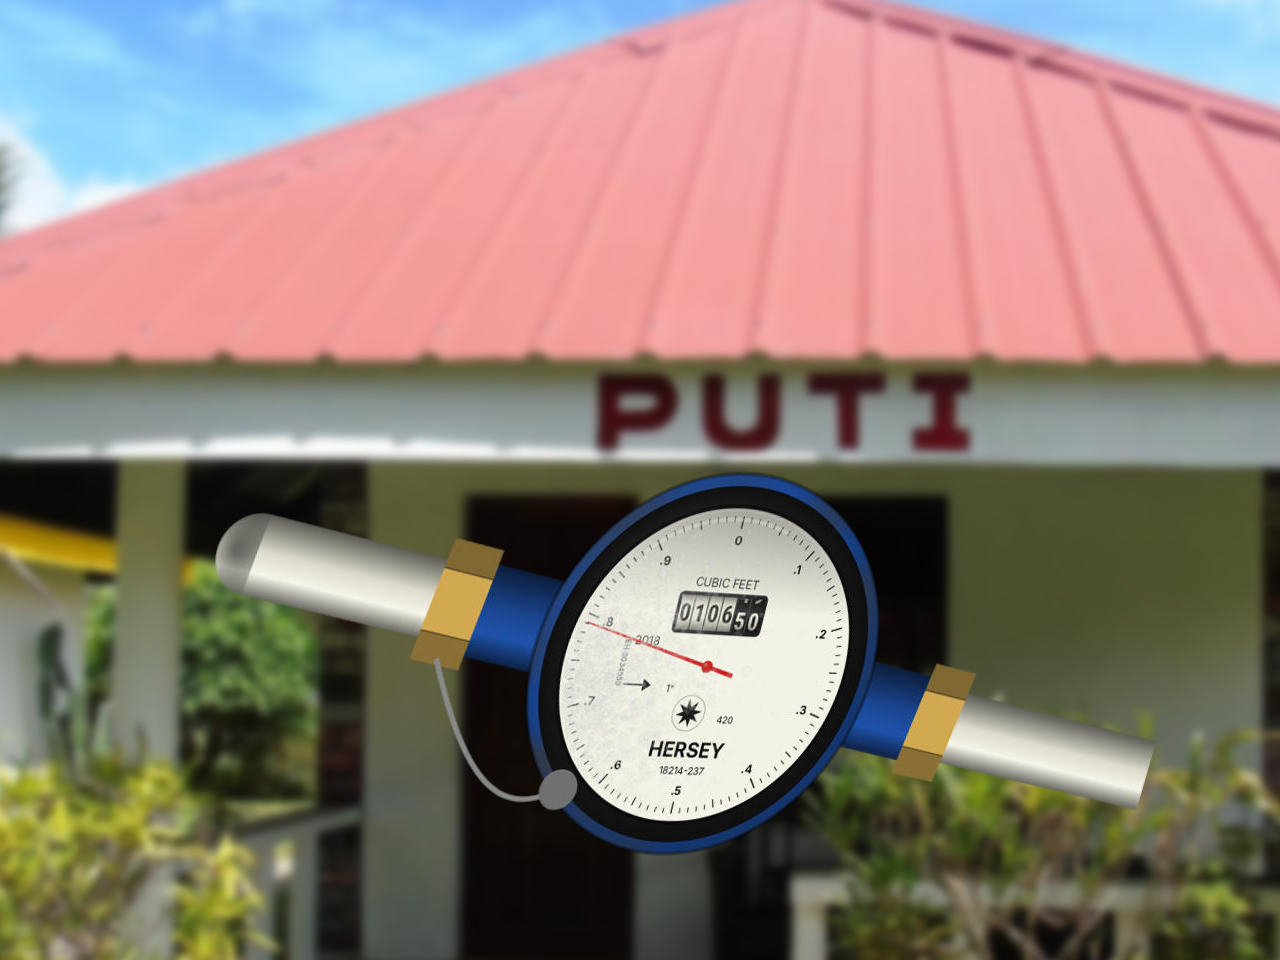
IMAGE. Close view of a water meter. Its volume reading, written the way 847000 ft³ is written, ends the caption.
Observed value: 10649.79 ft³
